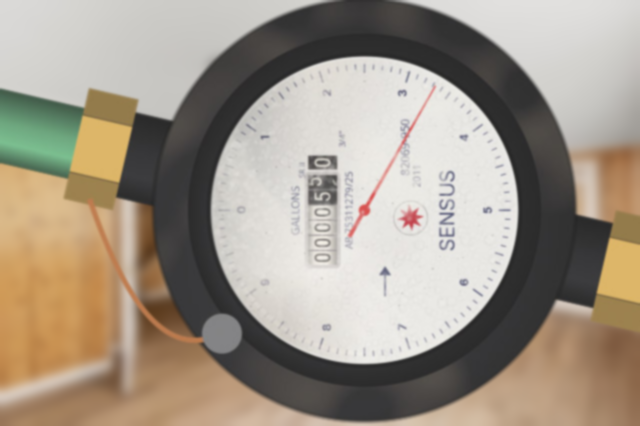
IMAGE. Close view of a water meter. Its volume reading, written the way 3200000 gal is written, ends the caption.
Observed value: 553.3 gal
